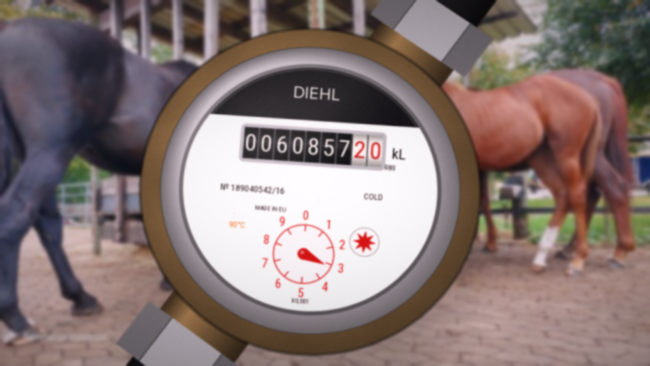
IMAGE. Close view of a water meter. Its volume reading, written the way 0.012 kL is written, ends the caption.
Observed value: 60857.203 kL
